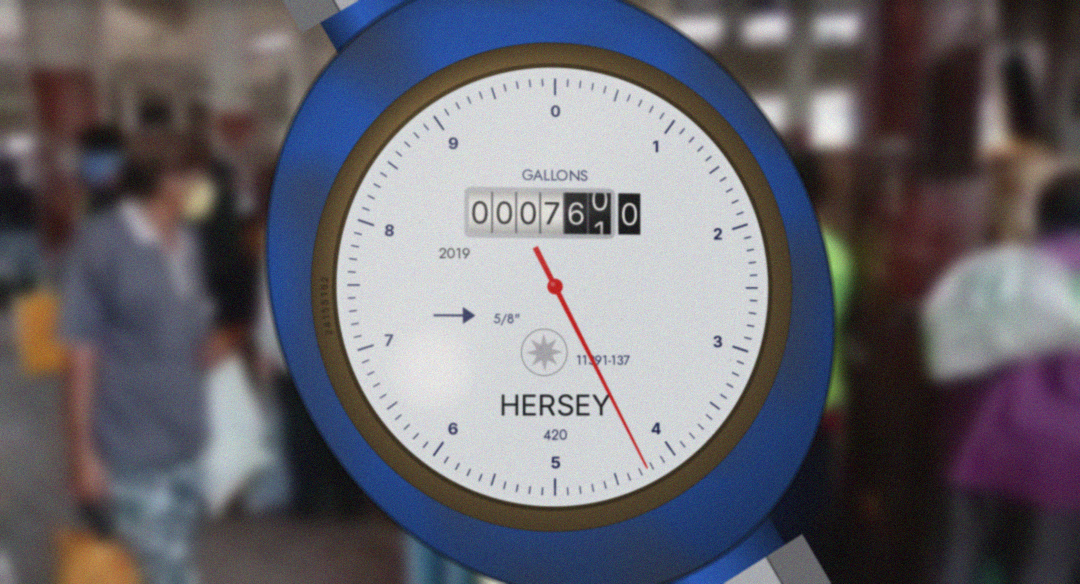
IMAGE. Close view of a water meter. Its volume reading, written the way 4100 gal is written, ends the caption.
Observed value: 7604.2 gal
